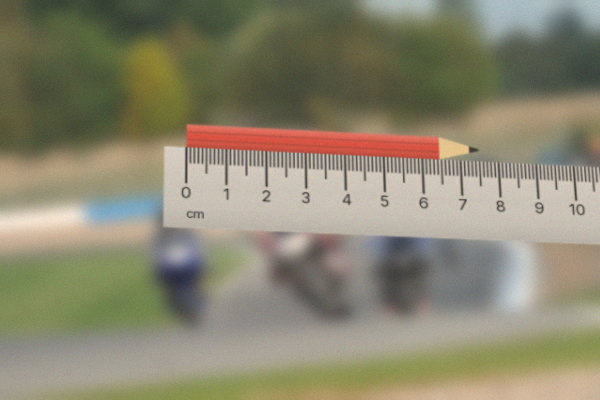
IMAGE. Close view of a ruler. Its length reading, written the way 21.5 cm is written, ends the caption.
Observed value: 7.5 cm
